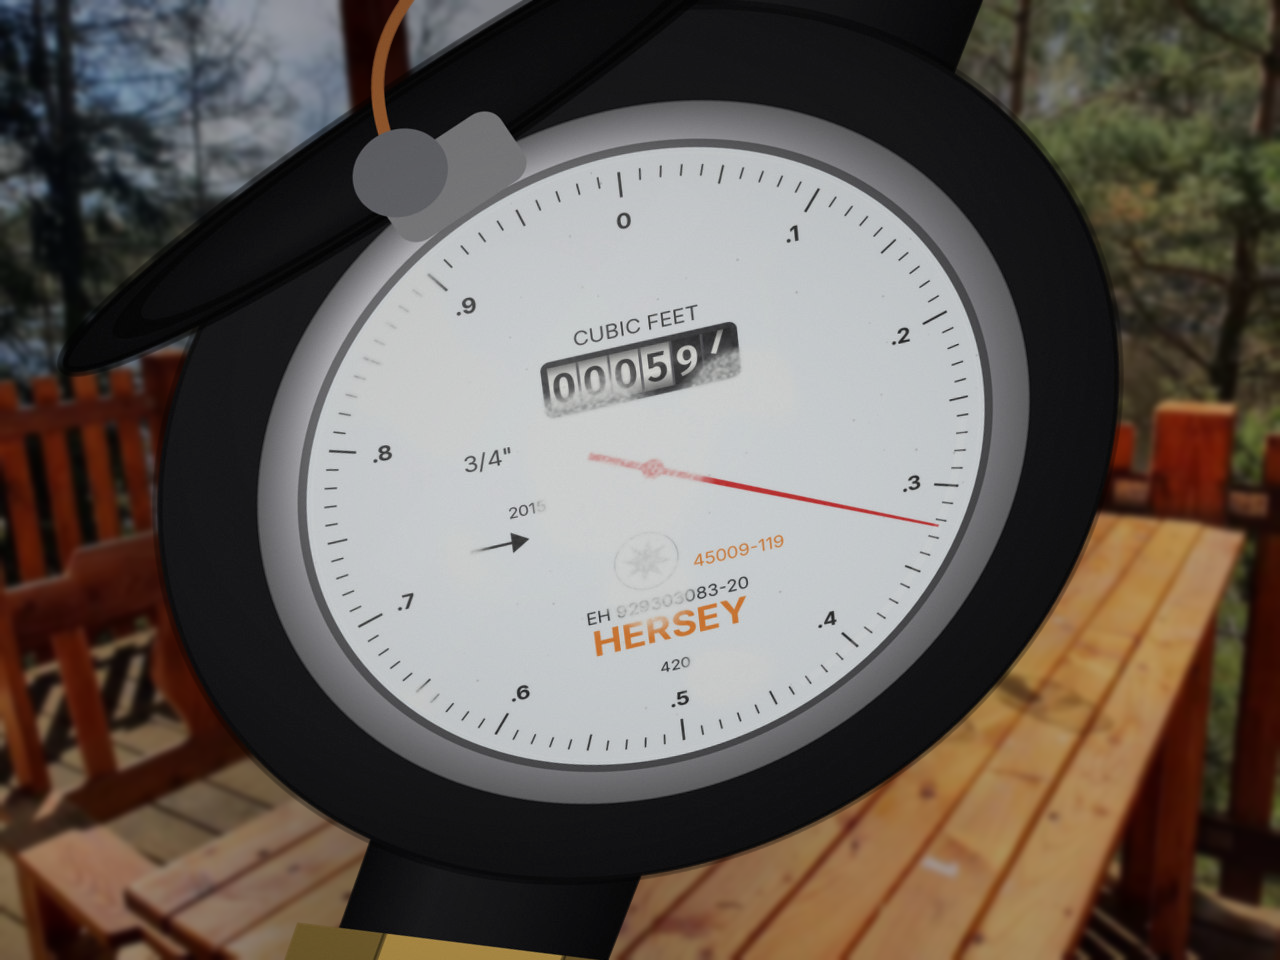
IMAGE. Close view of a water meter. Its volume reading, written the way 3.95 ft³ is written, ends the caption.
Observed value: 597.32 ft³
